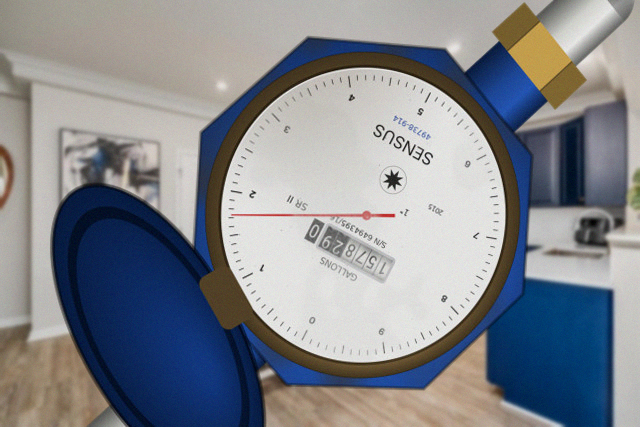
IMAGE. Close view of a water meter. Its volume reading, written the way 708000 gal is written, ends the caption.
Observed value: 1578291.7 gal
